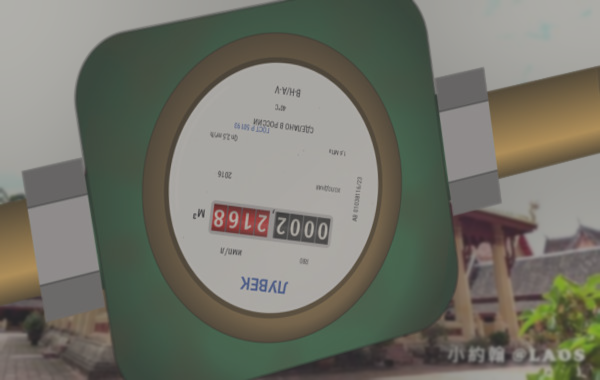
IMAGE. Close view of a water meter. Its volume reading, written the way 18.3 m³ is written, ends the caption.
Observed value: 2.2168 m³
